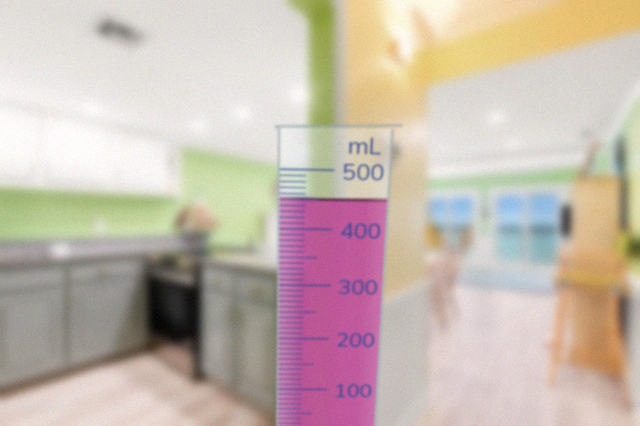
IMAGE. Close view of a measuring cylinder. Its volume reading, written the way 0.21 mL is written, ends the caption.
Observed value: 450 mL
